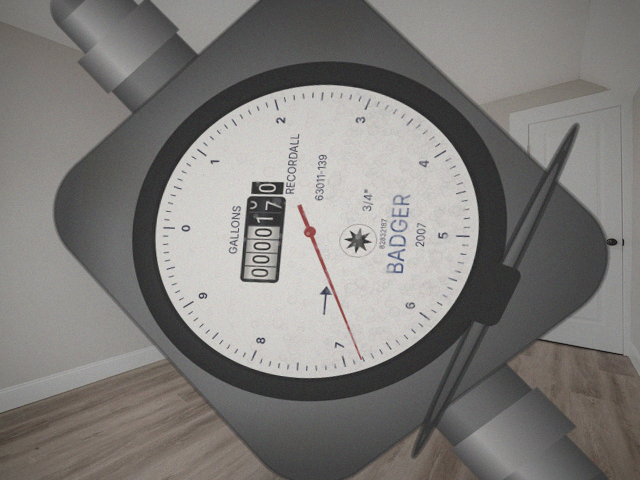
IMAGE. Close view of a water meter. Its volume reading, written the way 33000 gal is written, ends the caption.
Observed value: 166.8 gal
